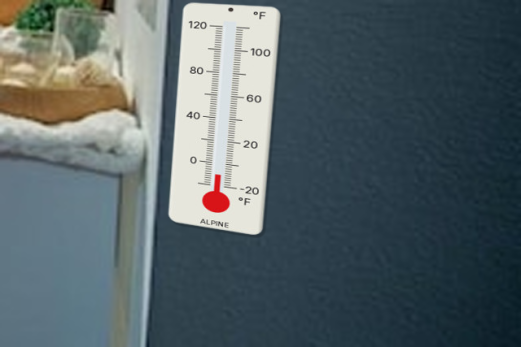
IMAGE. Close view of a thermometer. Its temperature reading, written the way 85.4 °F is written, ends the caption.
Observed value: -10 °F
